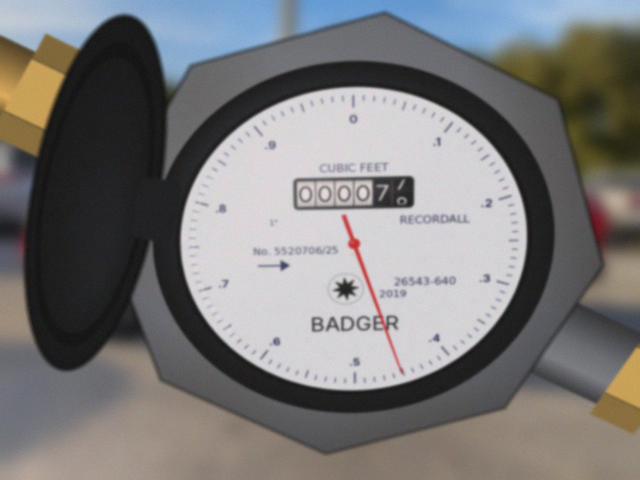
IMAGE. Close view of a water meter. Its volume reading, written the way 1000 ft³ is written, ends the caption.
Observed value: 77.45 ft³
